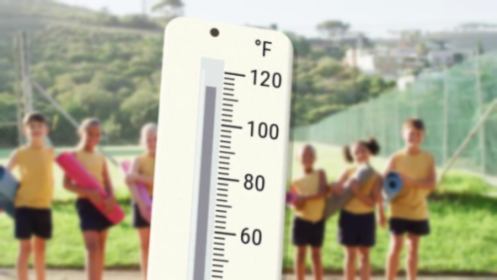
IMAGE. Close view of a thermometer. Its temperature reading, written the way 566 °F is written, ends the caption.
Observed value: 114 °F
